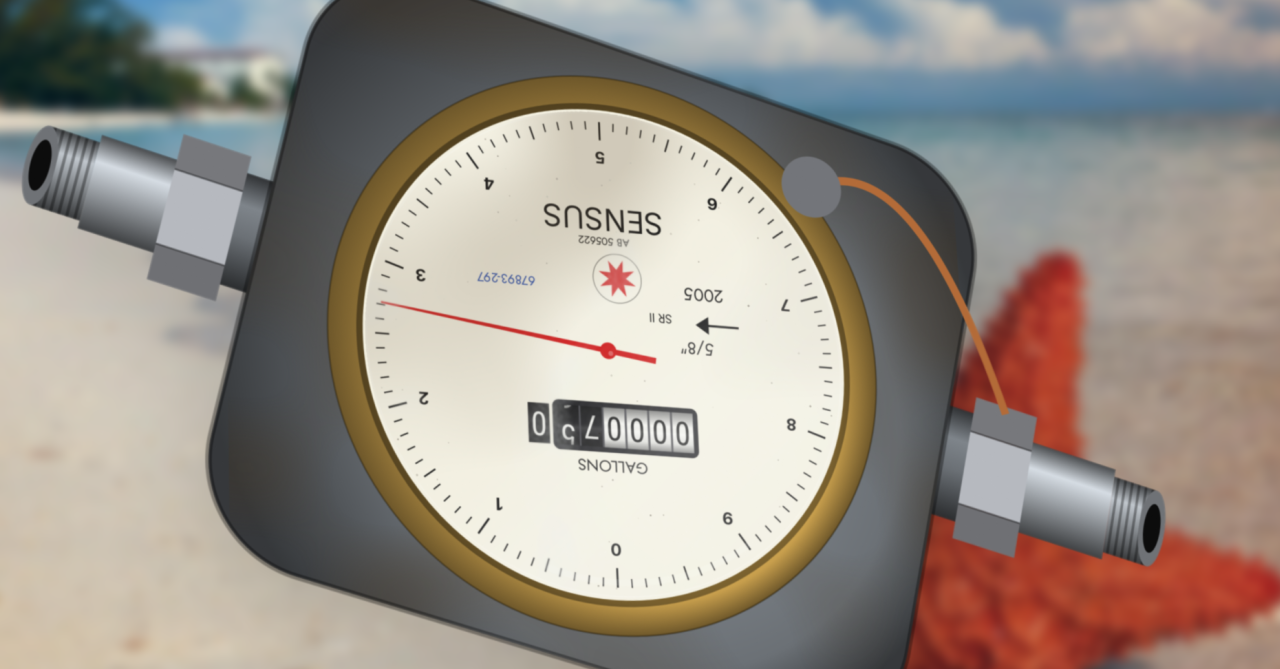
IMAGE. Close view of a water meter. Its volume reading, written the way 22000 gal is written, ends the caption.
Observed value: 752.7 gal
